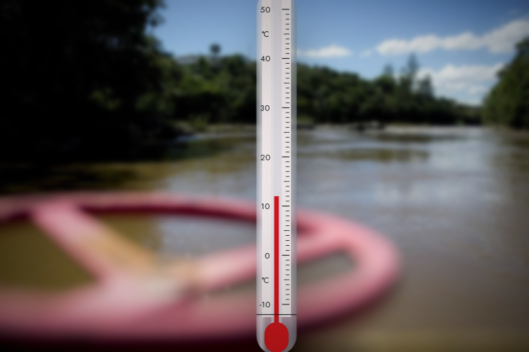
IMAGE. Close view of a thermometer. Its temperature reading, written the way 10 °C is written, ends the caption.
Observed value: 12 °C
